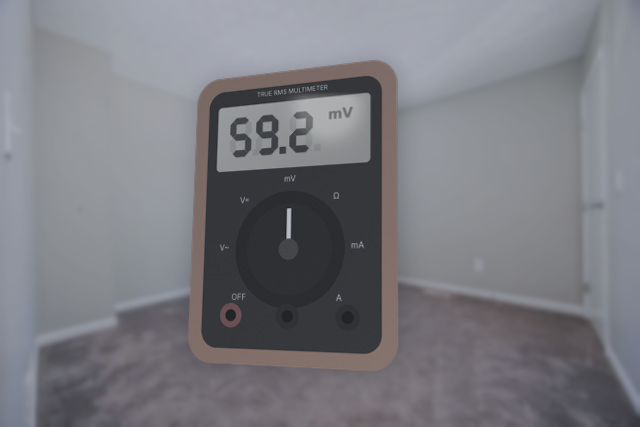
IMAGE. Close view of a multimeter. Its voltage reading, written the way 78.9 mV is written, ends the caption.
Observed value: 59.2 mV
